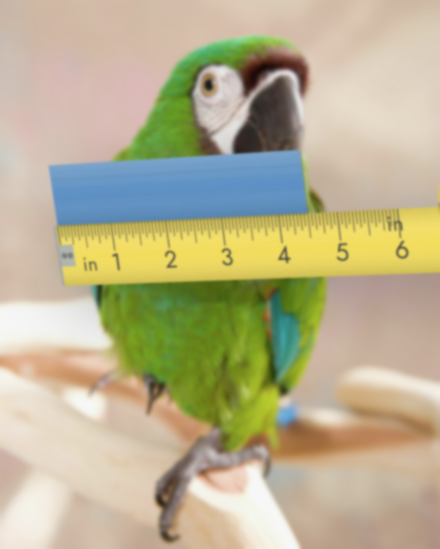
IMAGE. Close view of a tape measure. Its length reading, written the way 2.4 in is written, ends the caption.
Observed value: 4.5 in
